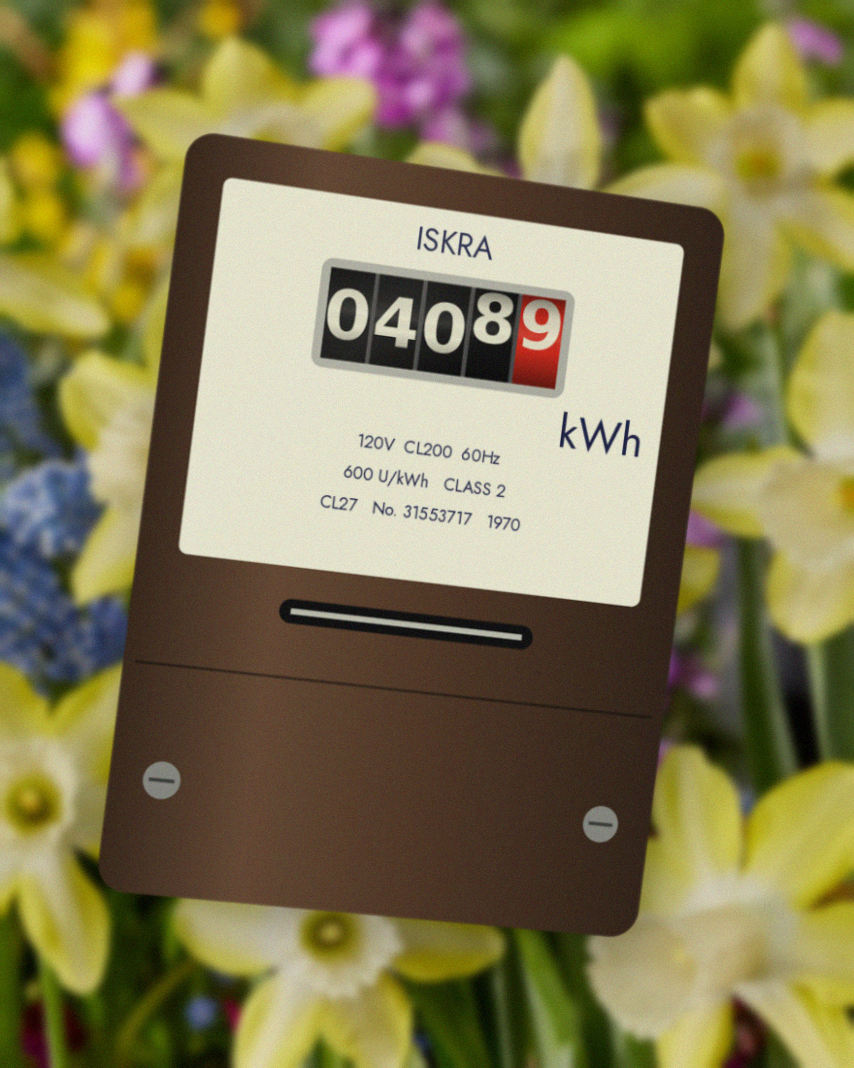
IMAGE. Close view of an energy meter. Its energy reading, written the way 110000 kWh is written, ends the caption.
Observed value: 408.9 kWh
